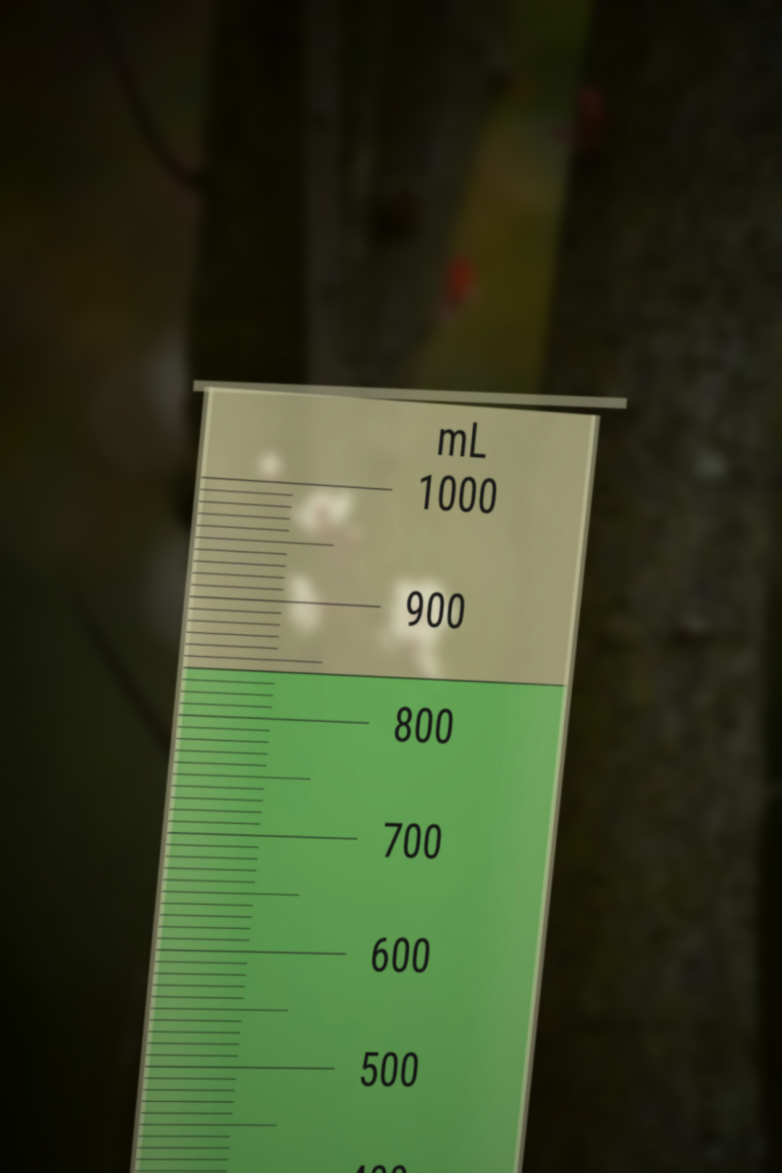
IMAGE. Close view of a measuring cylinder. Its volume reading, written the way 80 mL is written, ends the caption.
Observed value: 840 mL
